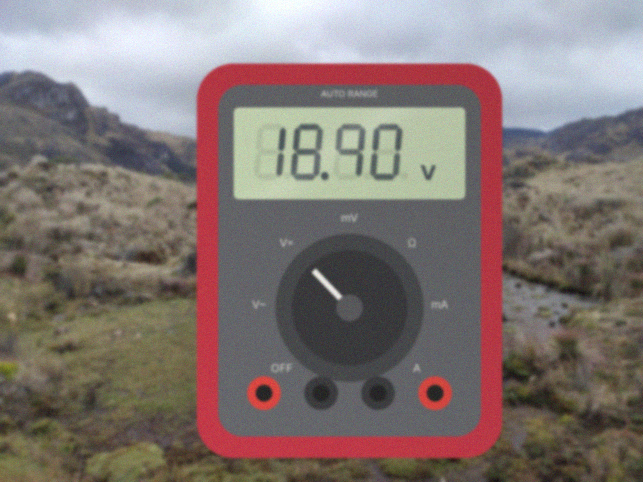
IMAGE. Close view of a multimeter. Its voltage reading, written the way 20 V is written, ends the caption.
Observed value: 18.90 V
